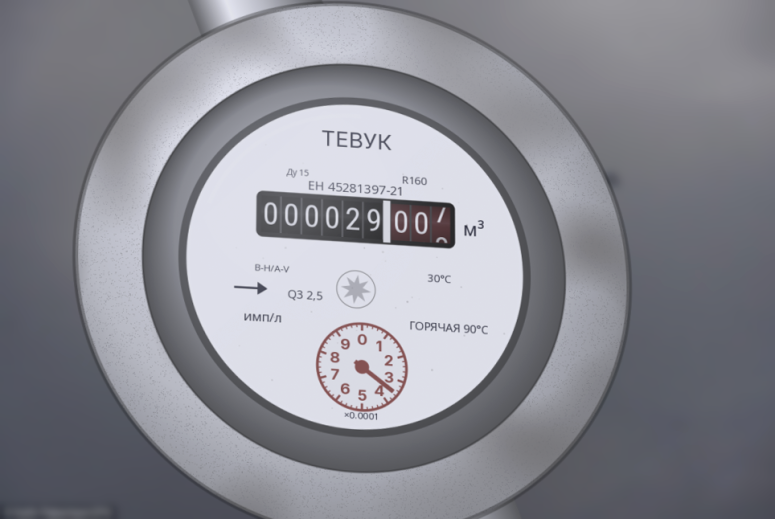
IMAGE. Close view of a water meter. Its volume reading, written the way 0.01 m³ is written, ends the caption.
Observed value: 29.0073 m³
